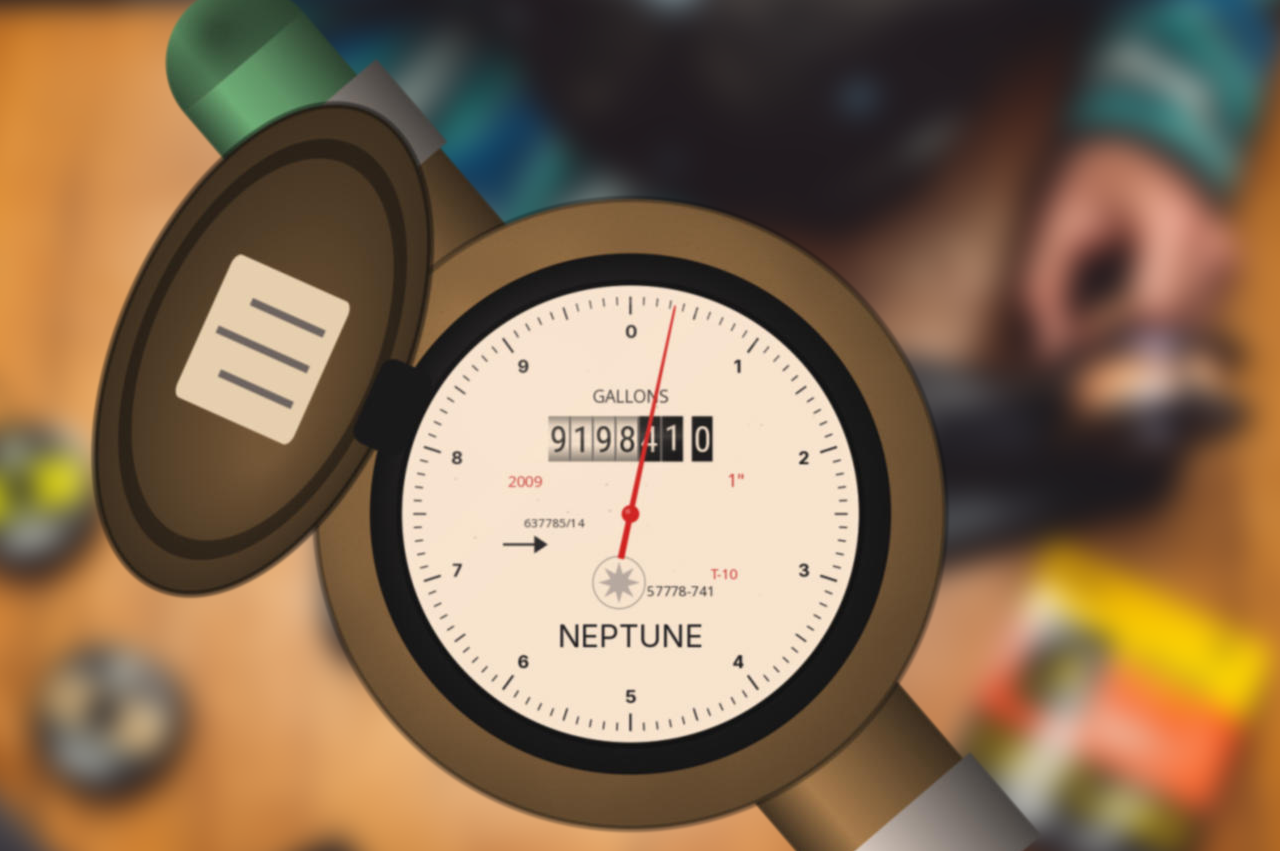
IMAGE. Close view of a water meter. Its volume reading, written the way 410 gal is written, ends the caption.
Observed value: 9198410.3 gal
